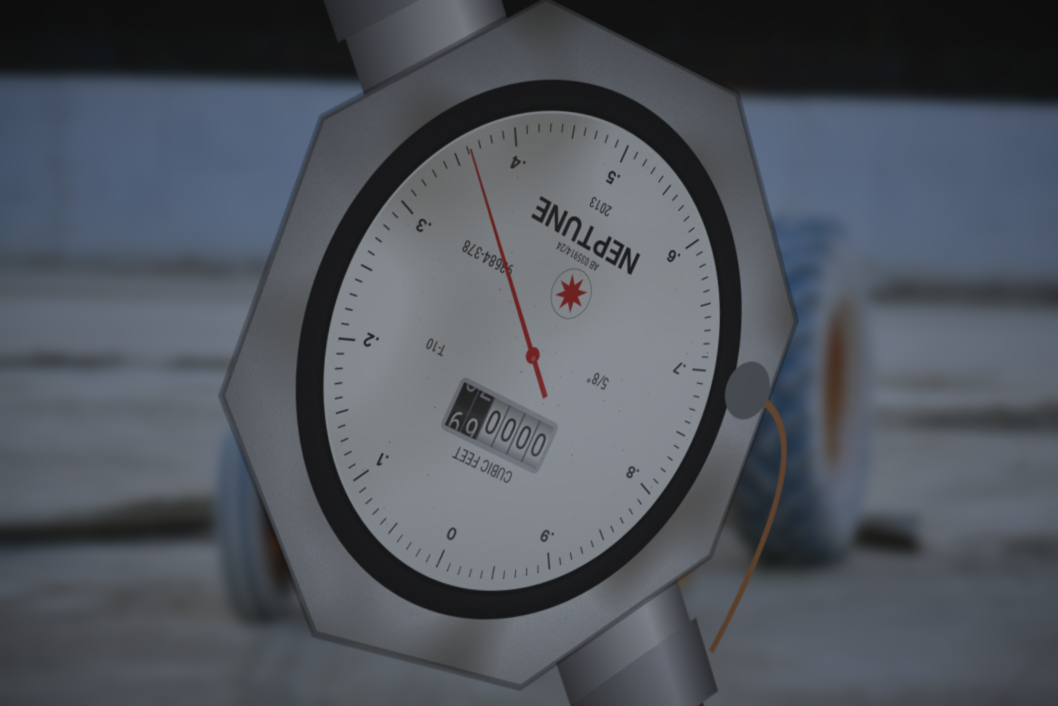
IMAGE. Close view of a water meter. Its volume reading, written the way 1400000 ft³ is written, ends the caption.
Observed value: 69.36 ft³
